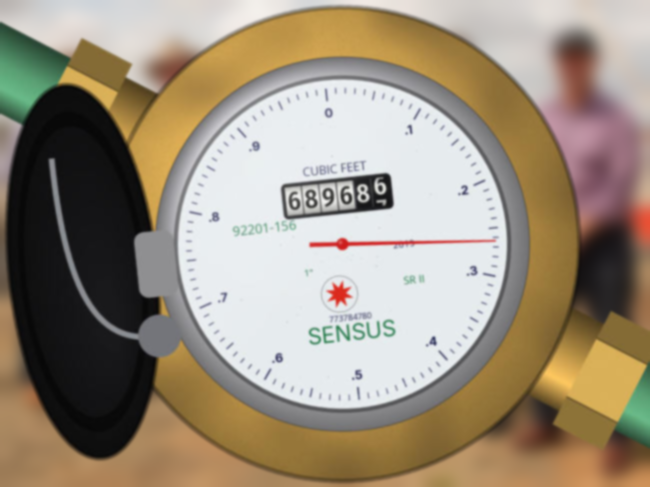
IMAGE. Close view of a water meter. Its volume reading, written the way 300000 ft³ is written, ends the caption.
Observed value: 689686.26 ft³
